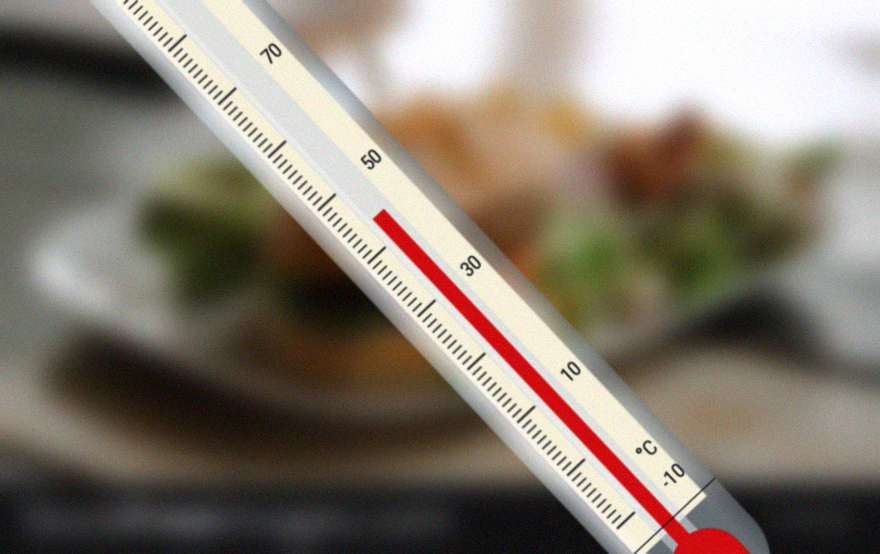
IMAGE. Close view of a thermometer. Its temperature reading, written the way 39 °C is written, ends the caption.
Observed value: 44 °C
